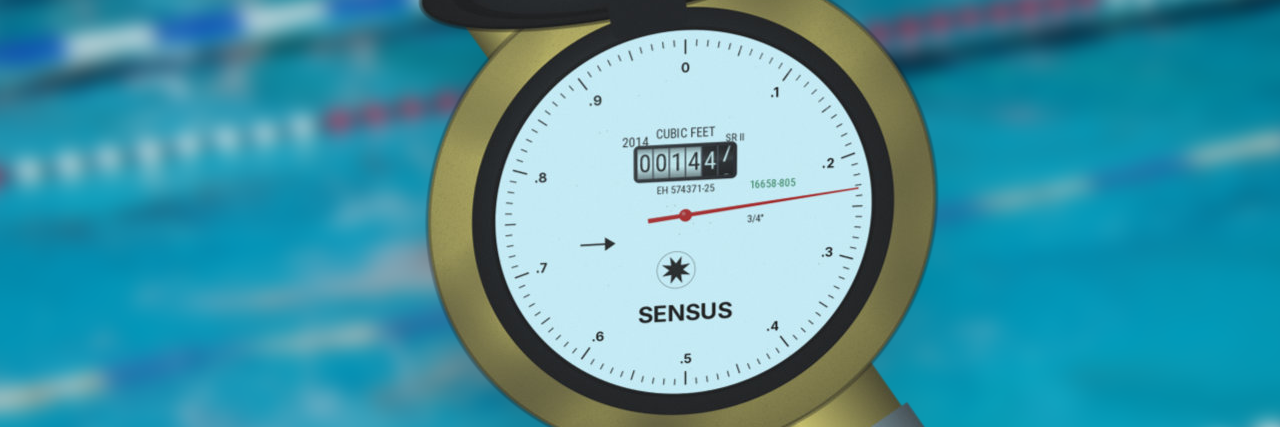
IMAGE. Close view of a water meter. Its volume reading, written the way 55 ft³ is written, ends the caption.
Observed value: 1447.23 ft³
